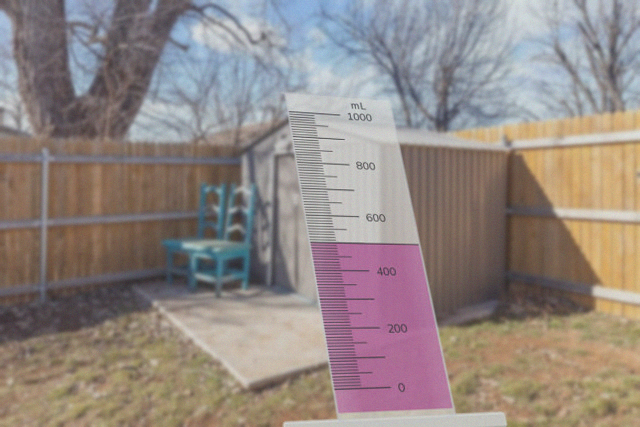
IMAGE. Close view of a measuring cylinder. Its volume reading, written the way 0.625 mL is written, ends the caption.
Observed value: 500 mL
